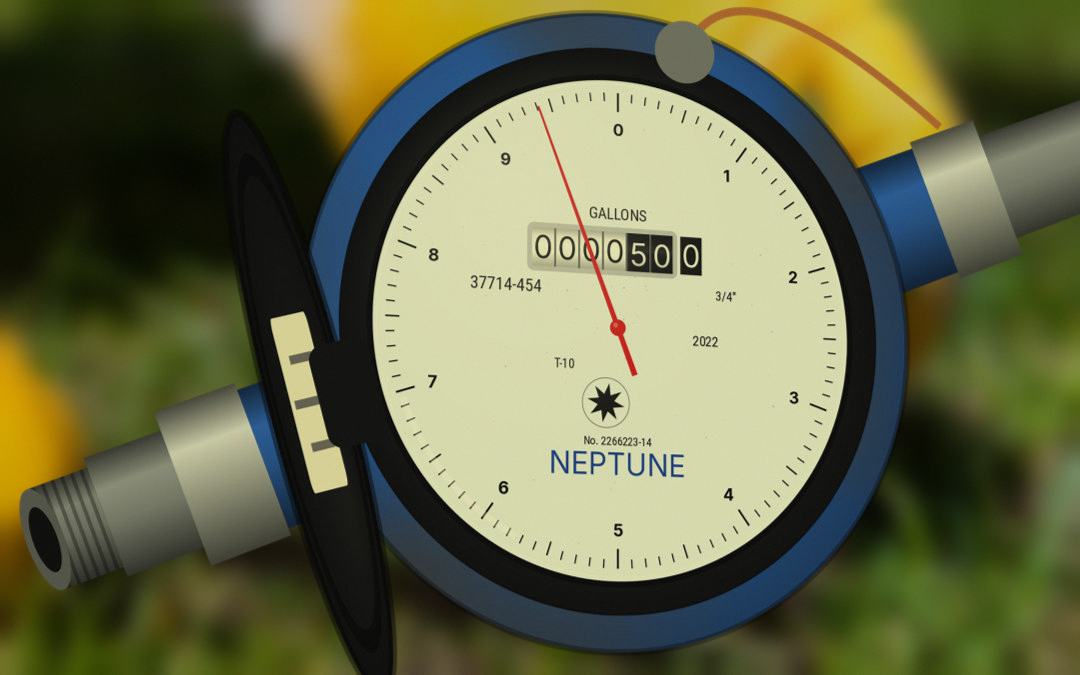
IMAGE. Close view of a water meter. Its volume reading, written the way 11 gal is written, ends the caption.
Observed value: 499.4 gal
